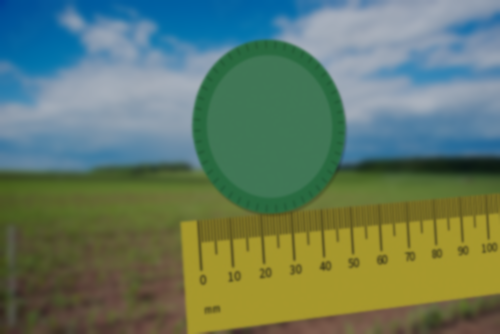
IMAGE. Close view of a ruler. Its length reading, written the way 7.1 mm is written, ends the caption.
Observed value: 50 mm
